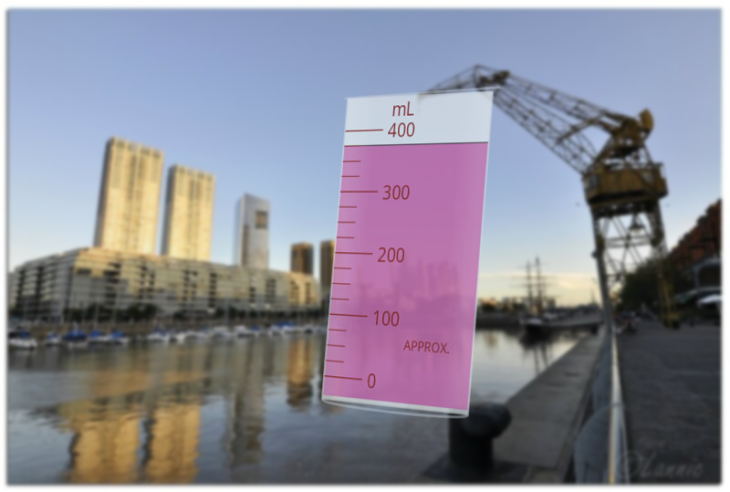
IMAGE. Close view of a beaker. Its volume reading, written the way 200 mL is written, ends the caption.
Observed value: 375 mL
